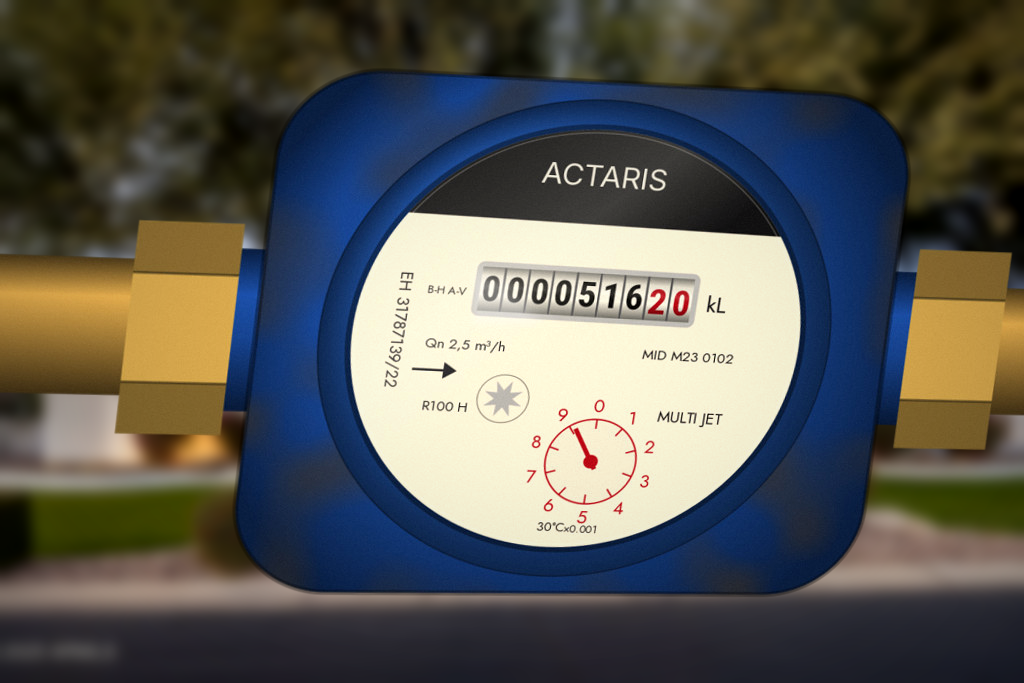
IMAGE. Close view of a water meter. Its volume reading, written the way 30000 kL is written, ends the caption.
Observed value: 516.199 kL
